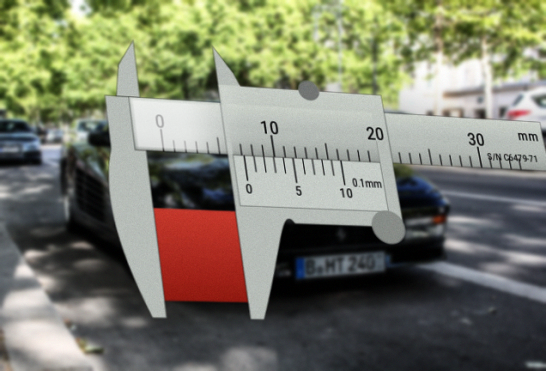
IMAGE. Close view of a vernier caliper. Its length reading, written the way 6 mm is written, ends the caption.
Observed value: 7.2 mm
